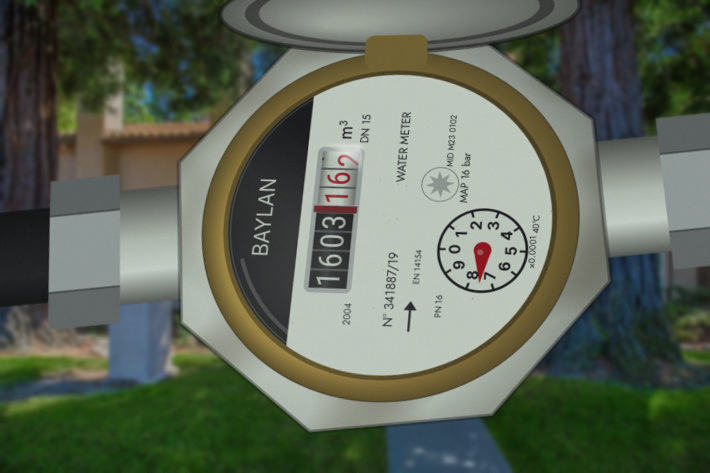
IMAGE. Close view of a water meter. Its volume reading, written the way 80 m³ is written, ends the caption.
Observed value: 1603.1617 m³
